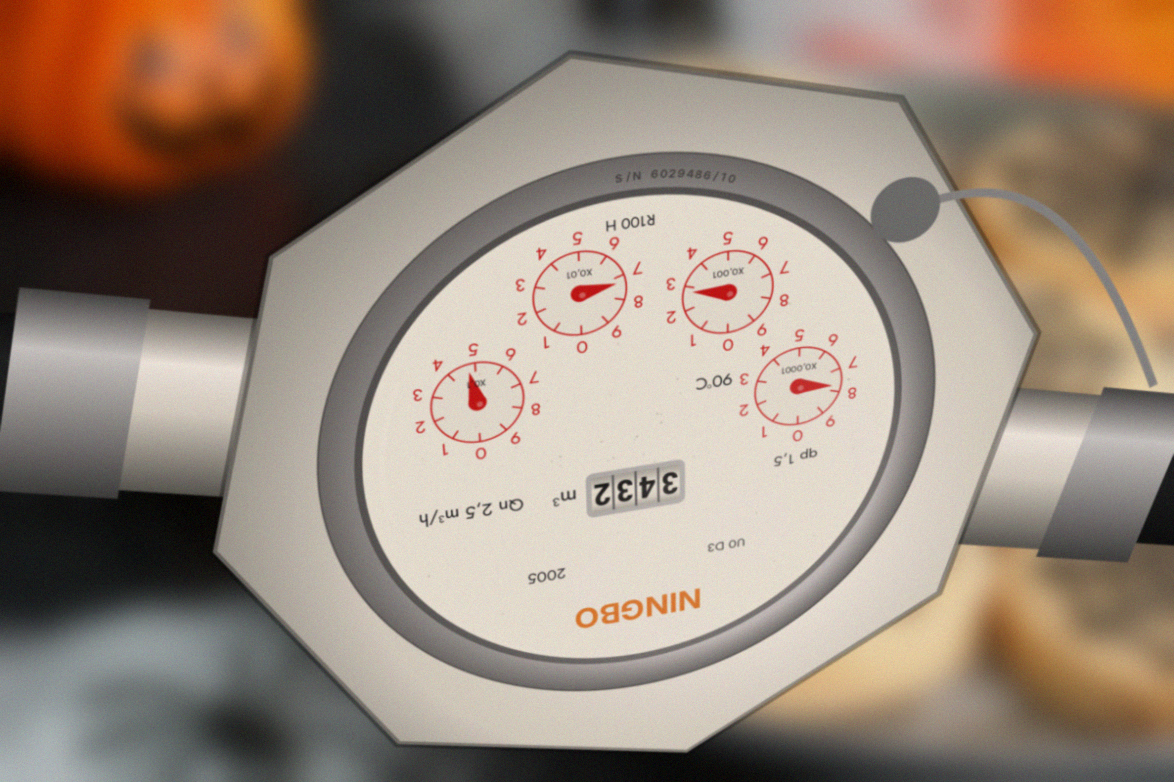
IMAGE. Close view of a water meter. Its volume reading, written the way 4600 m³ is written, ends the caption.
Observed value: 3432.4727 m³
